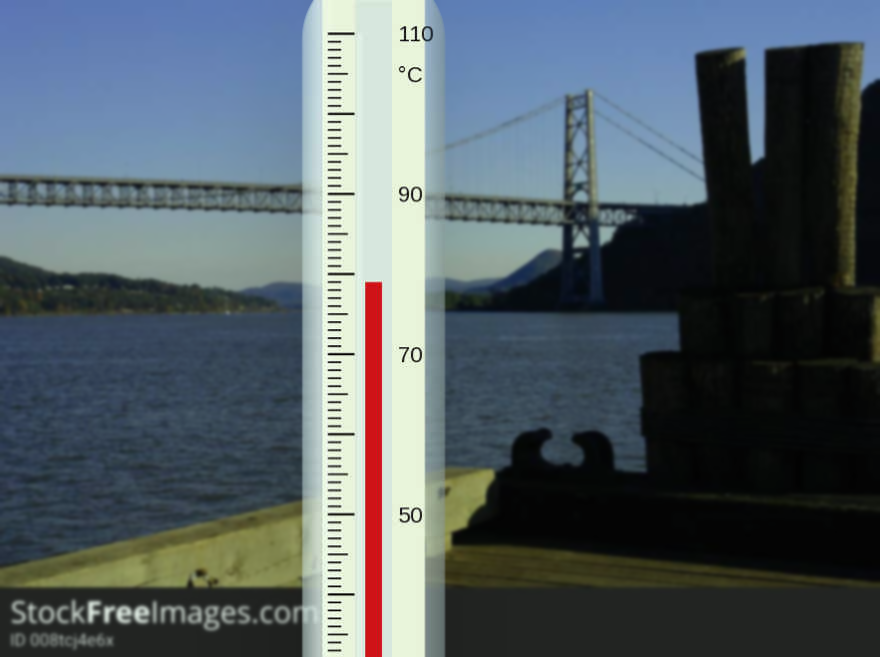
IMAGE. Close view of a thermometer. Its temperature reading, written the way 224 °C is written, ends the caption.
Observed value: 79 °C
